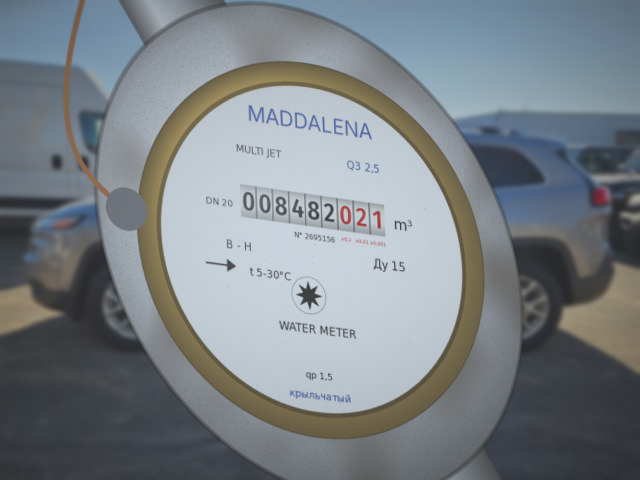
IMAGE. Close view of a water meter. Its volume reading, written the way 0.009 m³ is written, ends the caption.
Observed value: 8482.021 m³
